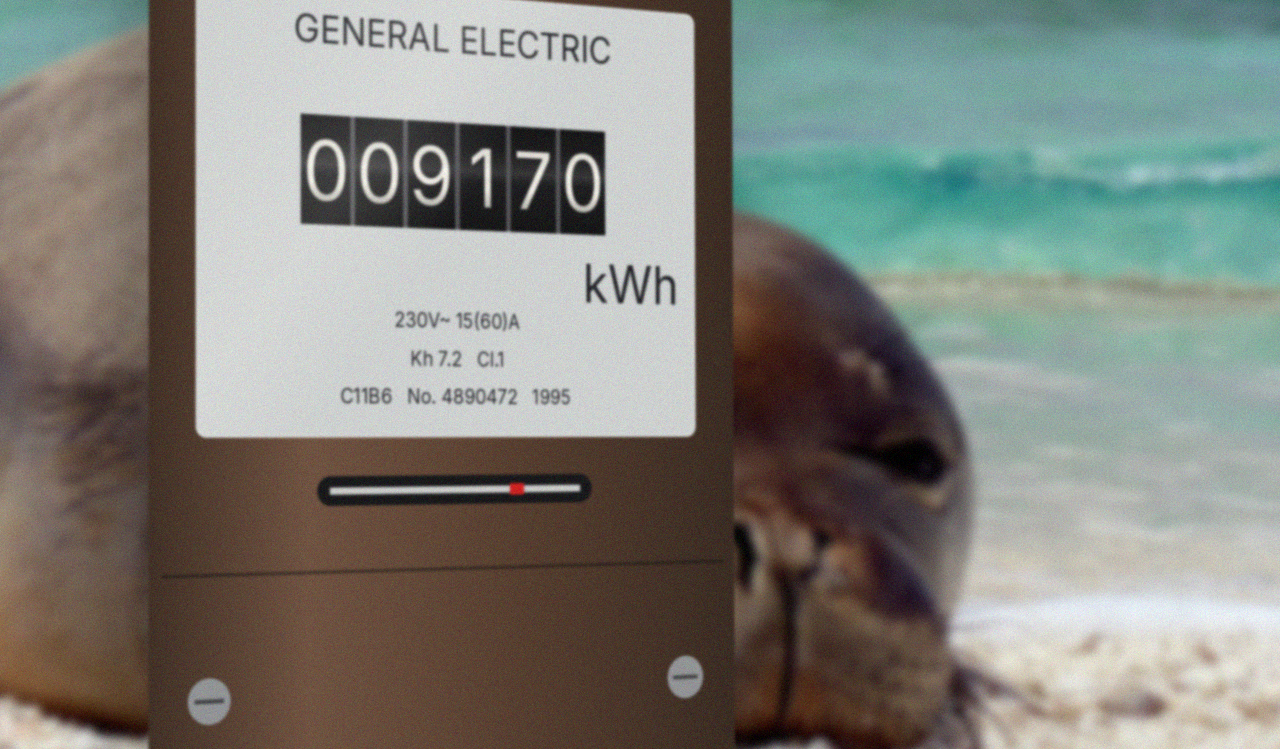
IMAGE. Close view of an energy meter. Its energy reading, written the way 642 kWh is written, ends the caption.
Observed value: 9170 kWh
